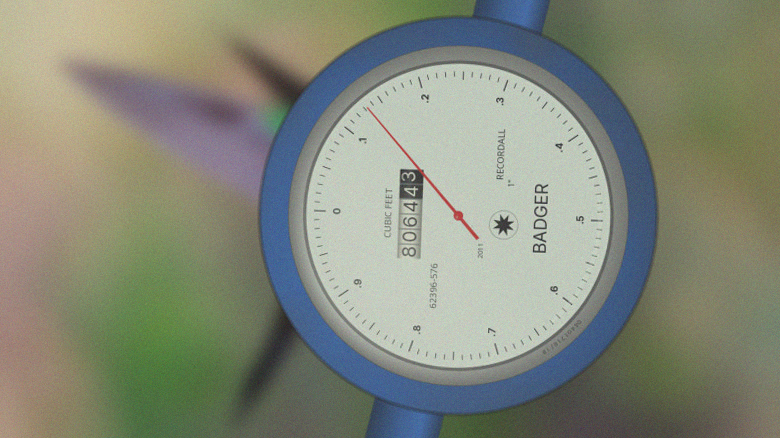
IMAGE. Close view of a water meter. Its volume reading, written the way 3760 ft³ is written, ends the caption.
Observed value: 806443.13 ft³
